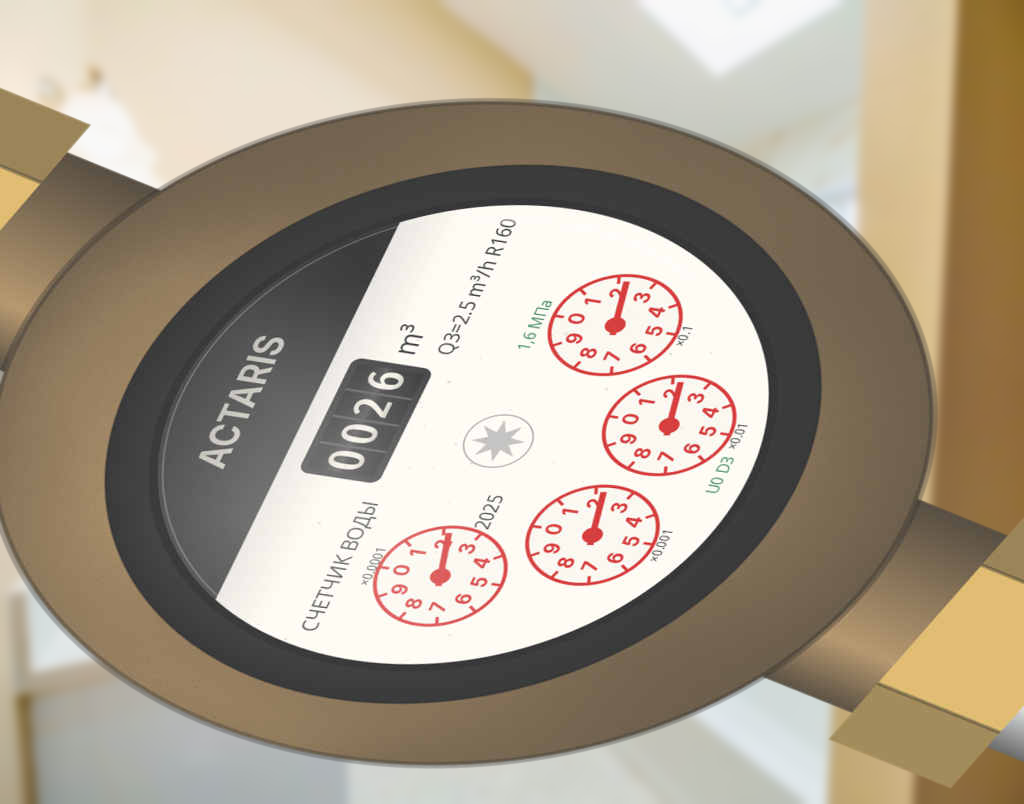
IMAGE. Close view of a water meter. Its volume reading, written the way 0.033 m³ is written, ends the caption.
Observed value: 26.2222 m³
